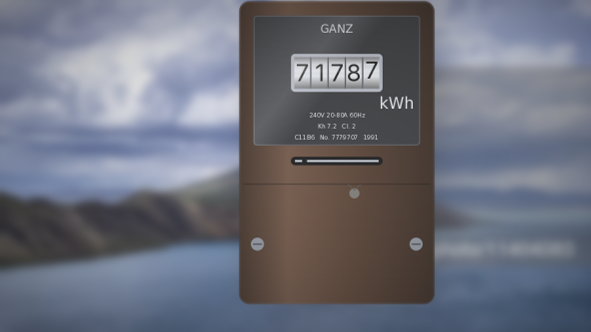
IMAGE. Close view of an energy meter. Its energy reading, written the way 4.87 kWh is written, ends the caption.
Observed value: 71787 kWh
